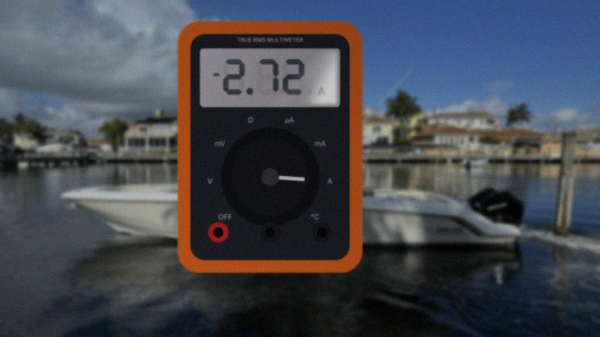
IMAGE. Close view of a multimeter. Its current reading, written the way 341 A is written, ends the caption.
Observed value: -2.72 A
